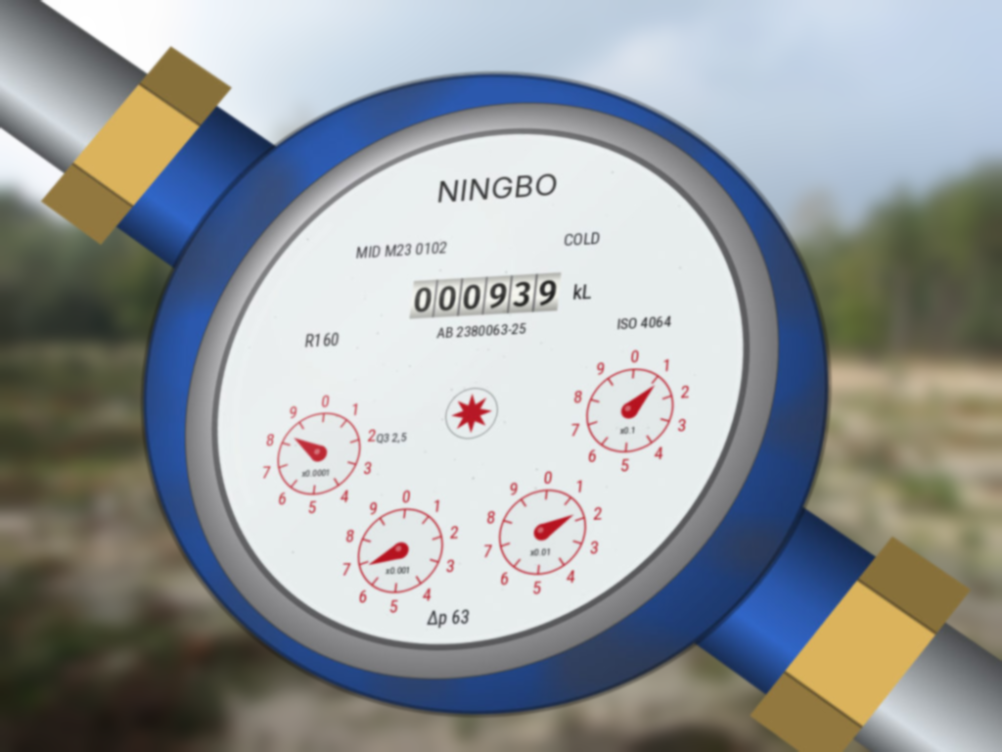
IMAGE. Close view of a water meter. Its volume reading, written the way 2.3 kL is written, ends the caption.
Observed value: 939.1168 kL
